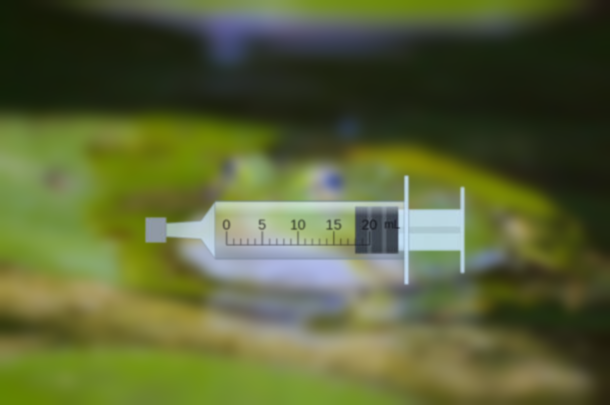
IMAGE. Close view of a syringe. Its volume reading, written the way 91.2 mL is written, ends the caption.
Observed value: 18 mL
